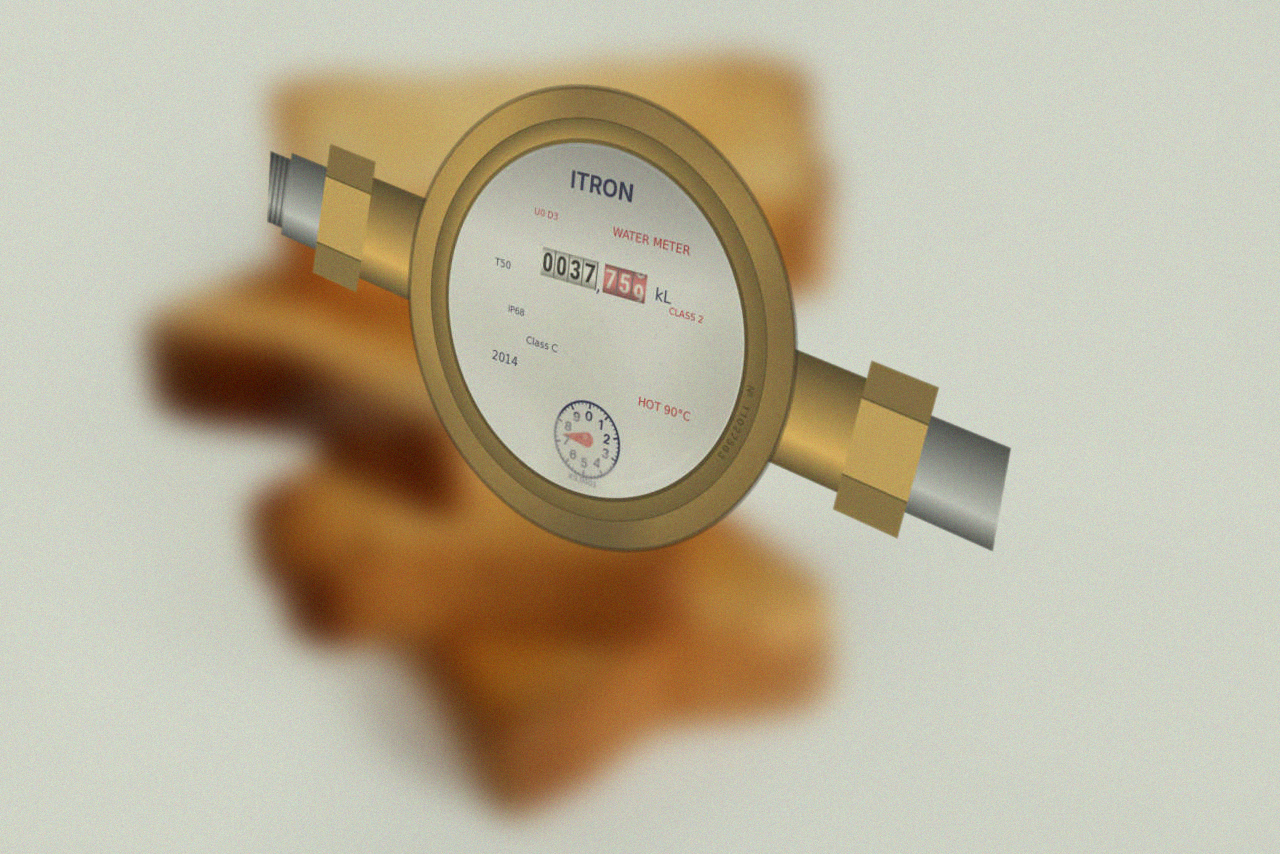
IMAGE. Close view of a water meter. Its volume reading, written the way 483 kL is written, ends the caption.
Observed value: 37.7587 kL
